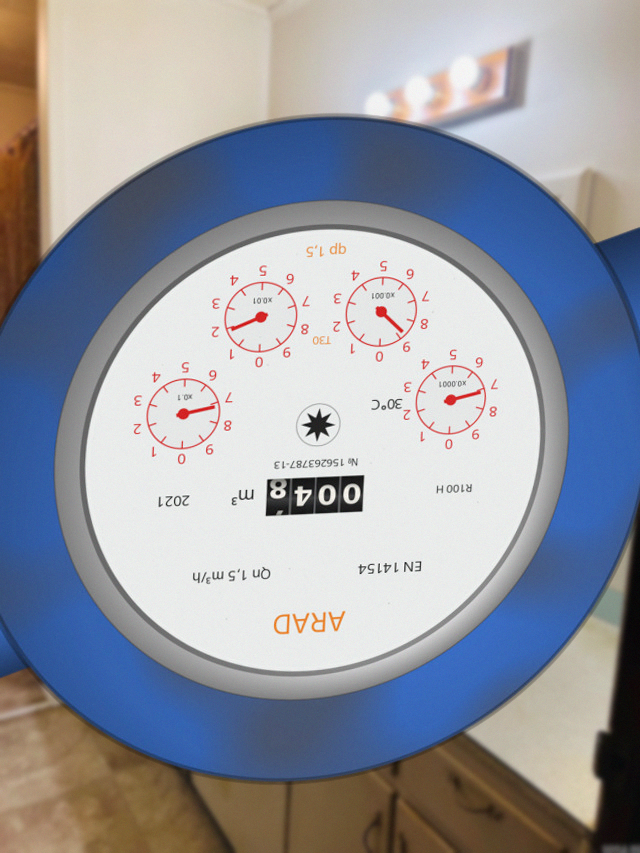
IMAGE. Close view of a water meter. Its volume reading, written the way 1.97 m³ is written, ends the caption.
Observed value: 47.7187 m³
